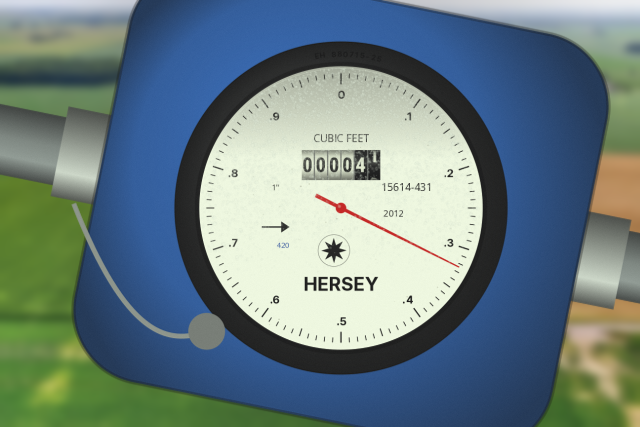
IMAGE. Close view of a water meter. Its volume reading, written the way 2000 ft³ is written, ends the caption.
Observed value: 41.32 ft³
